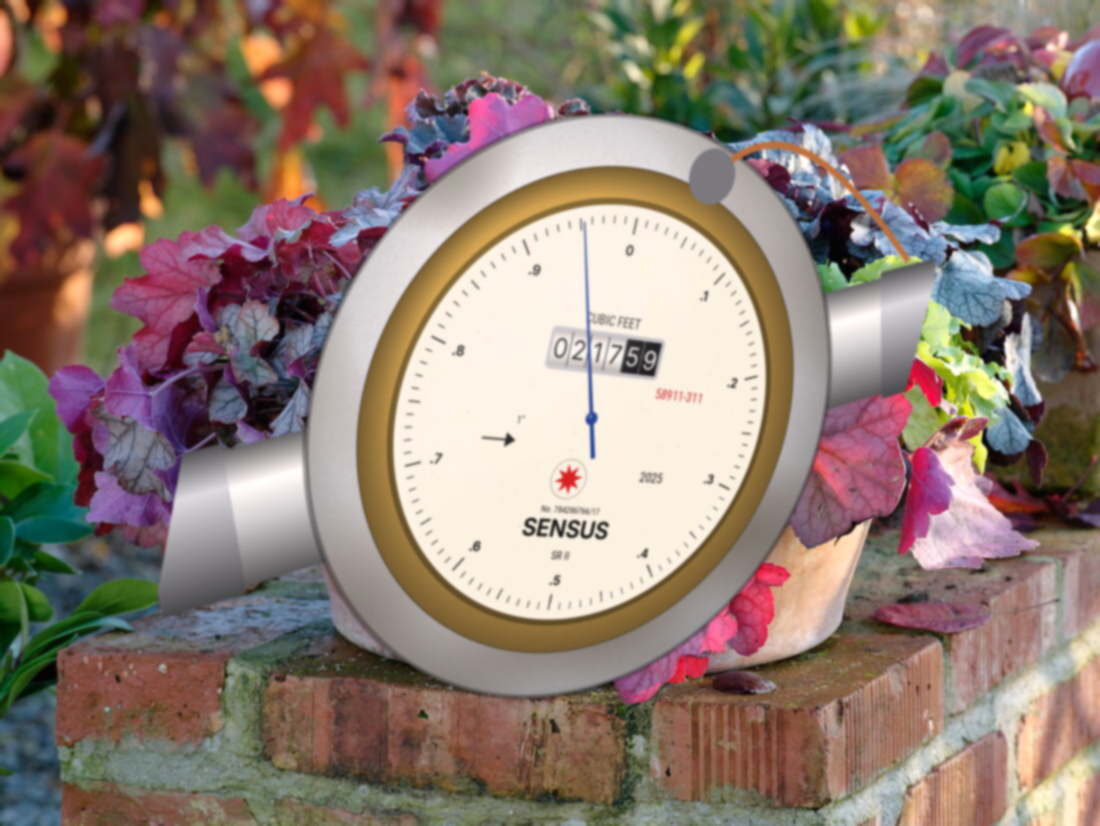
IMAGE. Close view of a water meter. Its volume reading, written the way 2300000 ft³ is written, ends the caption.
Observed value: 21758.95 ft³
